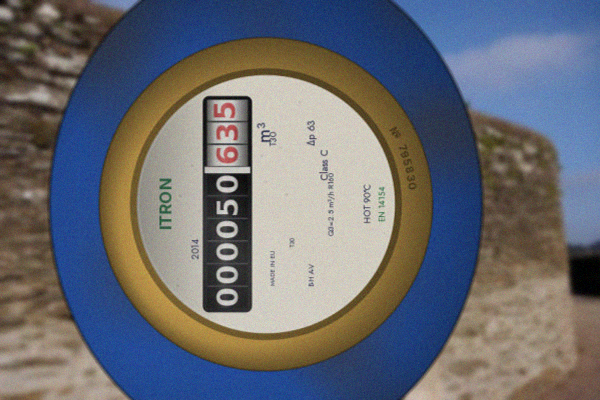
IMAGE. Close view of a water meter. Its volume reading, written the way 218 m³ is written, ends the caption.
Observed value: 50.635 m³
